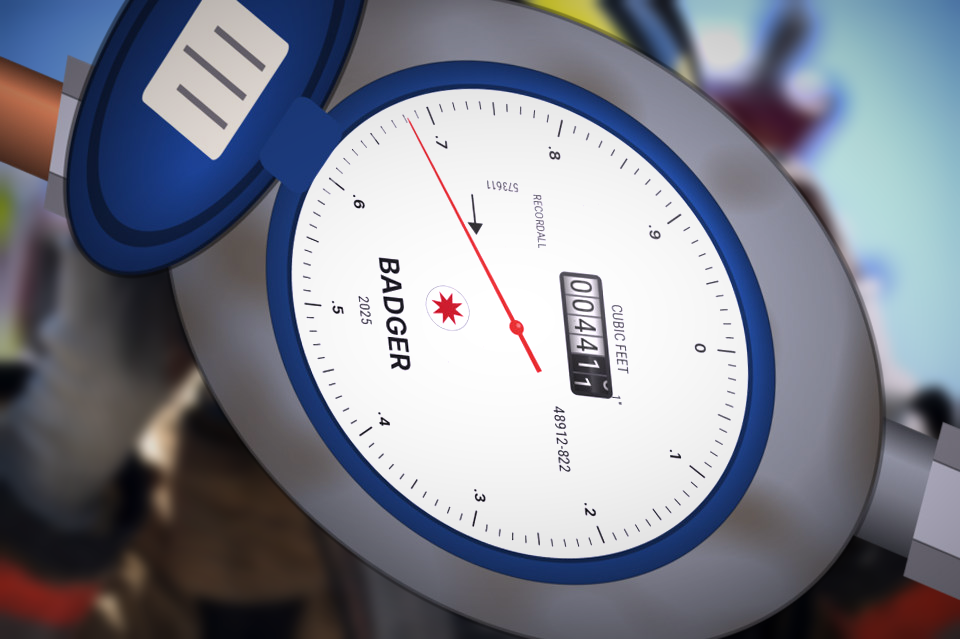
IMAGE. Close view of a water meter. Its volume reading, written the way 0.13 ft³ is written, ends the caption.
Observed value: 4410.68 ft³
